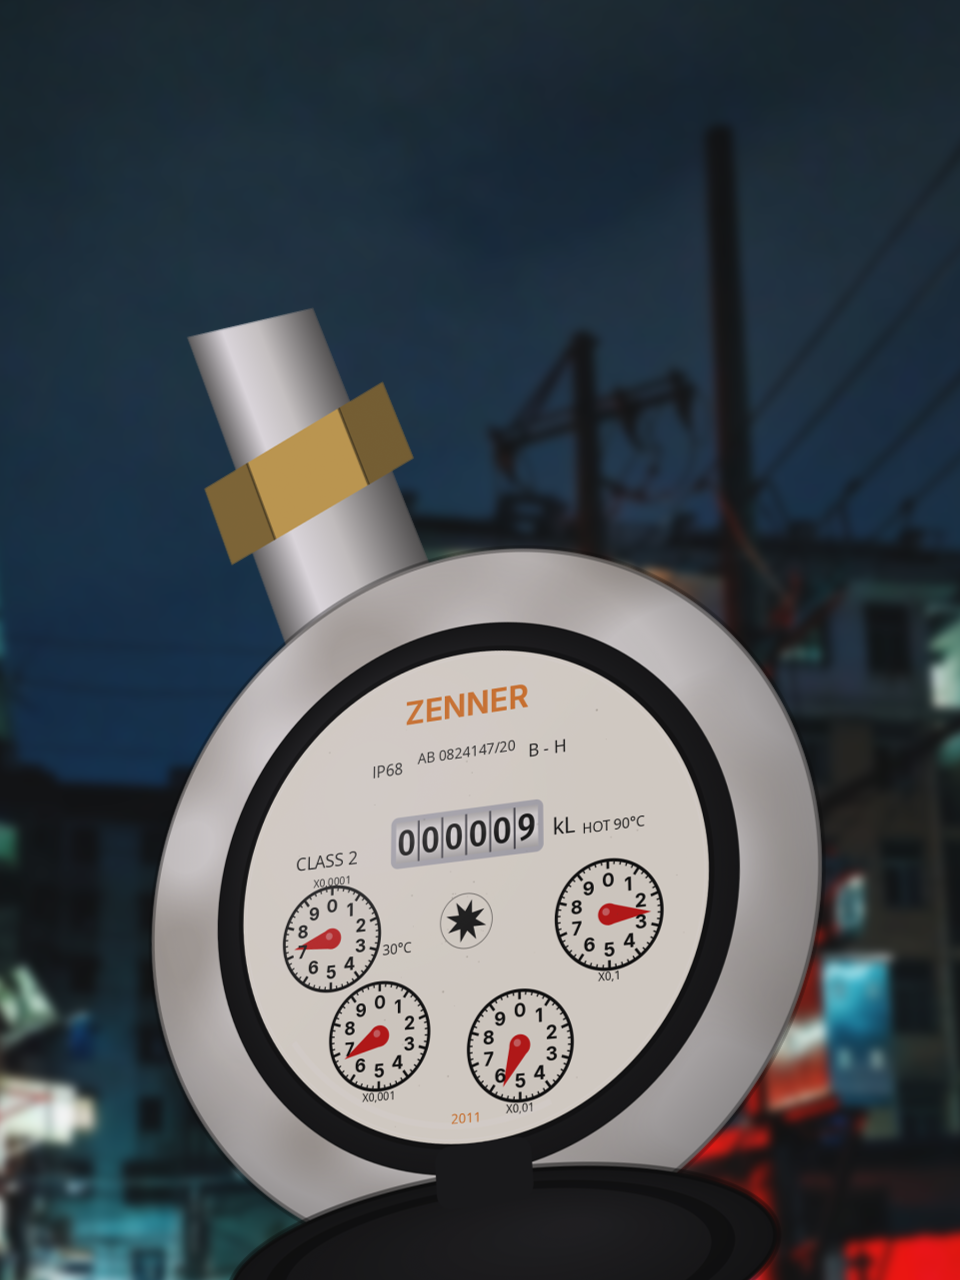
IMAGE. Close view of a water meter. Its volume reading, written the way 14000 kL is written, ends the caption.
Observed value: 9.2567 kL
